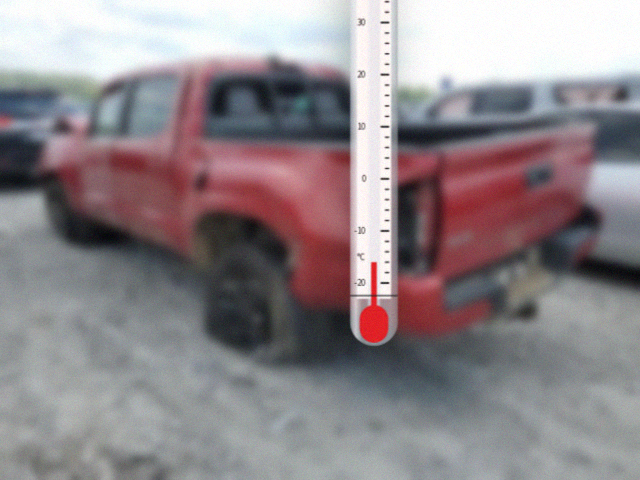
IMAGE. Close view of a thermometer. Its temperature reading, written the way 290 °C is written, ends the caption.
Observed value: -16 °C
